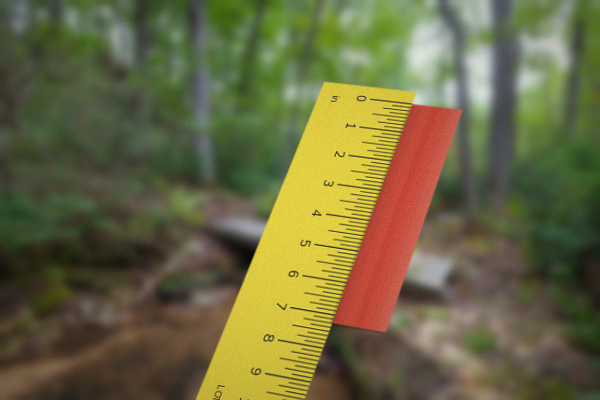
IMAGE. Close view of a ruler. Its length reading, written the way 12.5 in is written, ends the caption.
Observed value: 7.25 in
